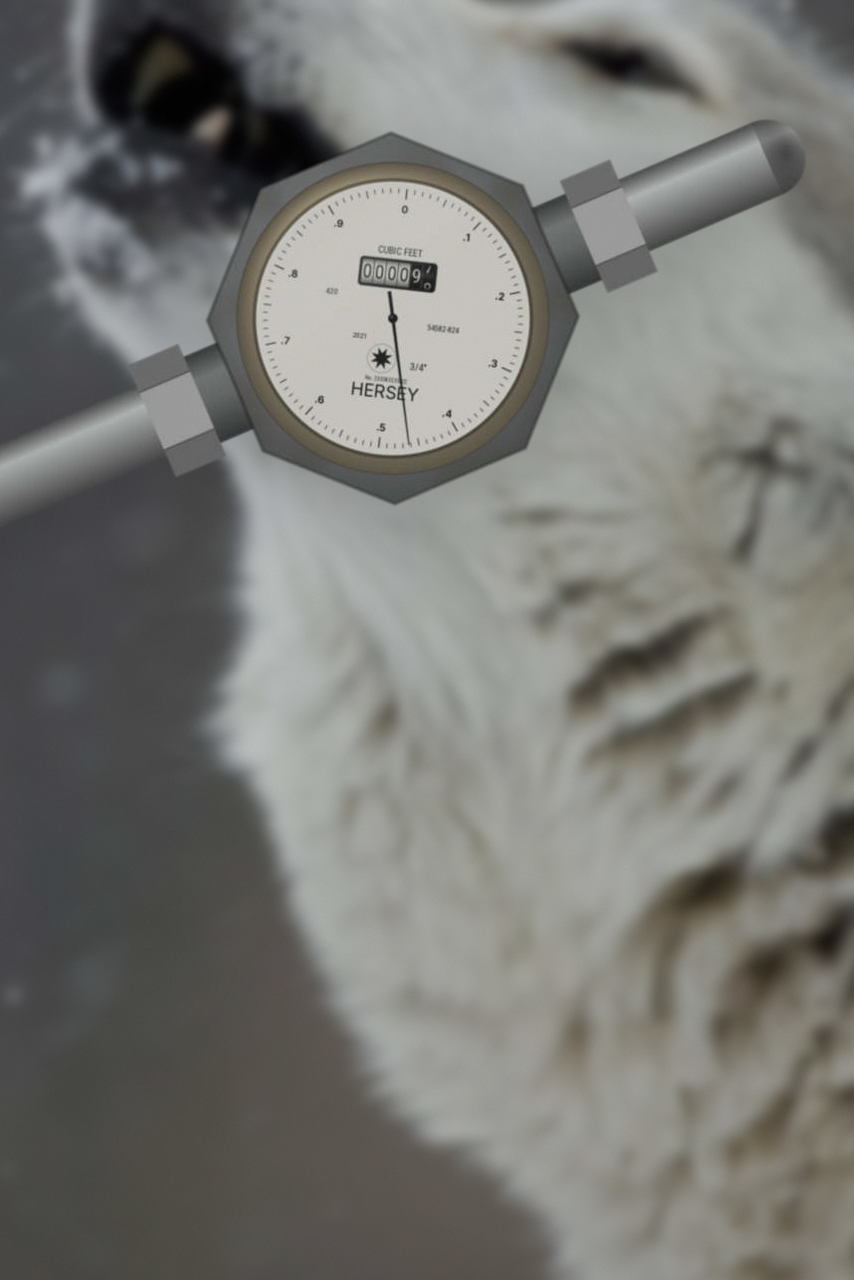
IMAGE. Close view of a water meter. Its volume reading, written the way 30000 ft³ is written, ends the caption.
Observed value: 97.46 ft³
